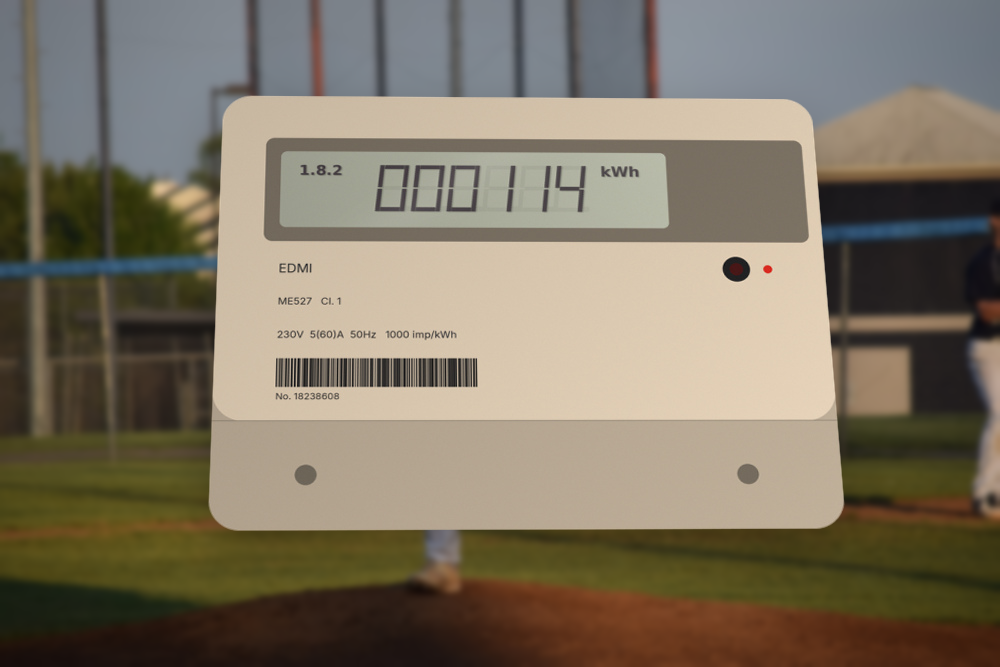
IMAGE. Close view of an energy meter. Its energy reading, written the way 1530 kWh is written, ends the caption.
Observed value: 114 kWh
